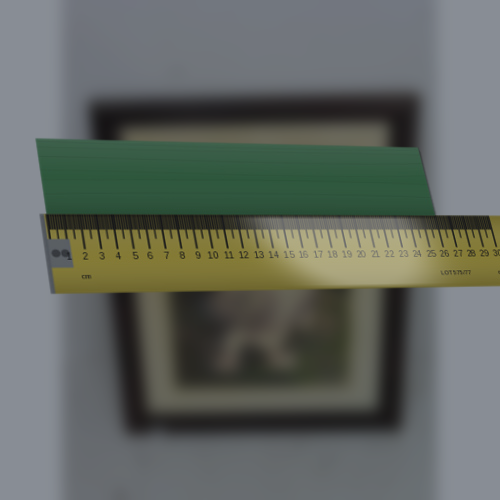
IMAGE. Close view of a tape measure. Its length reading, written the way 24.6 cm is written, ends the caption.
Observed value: 26 cm
